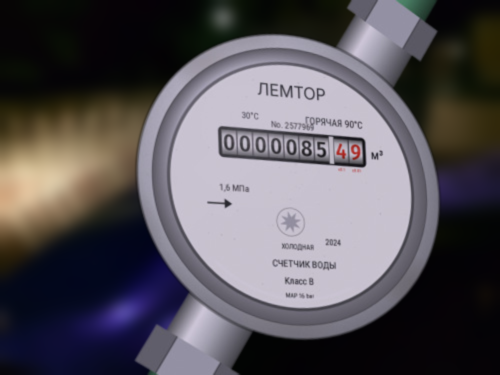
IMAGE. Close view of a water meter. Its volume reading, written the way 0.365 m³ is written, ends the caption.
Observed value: 85.49 m³
